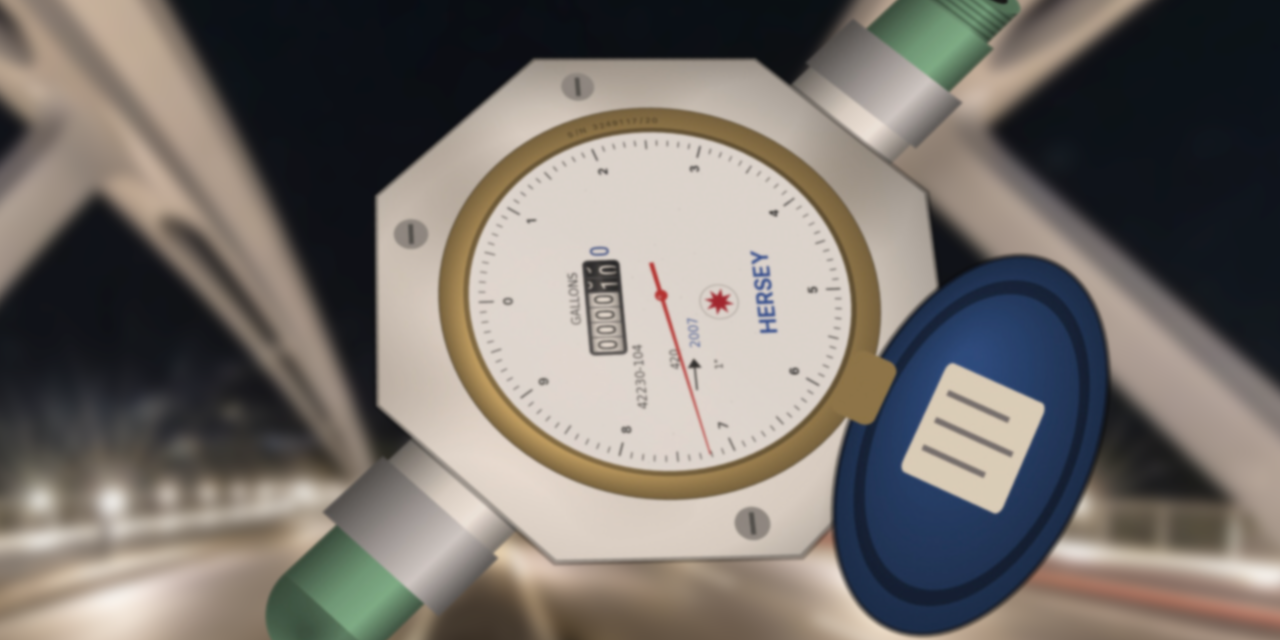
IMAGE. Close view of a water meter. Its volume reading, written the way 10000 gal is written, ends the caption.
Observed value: 97.2 gal
